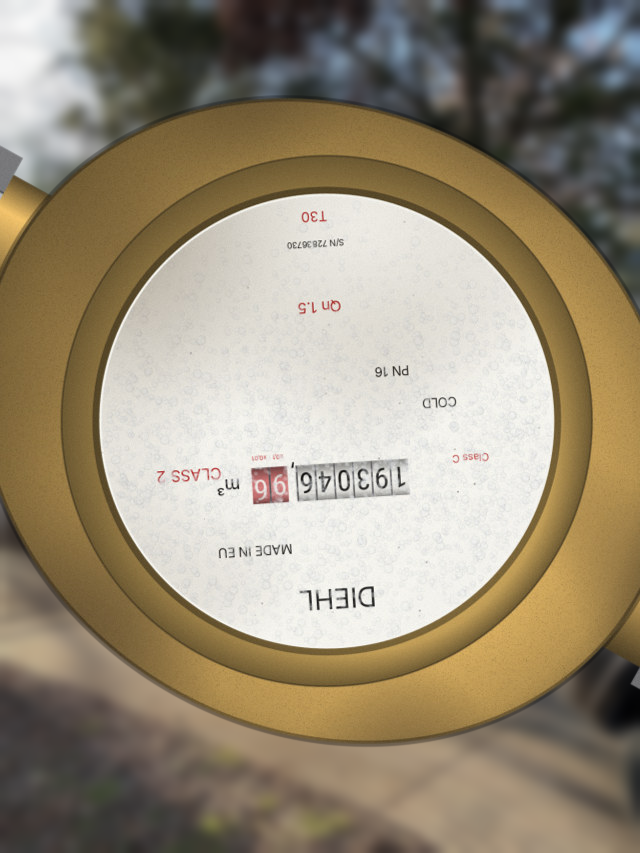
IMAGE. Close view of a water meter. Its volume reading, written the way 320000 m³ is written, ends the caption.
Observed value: 193046.96 m³
